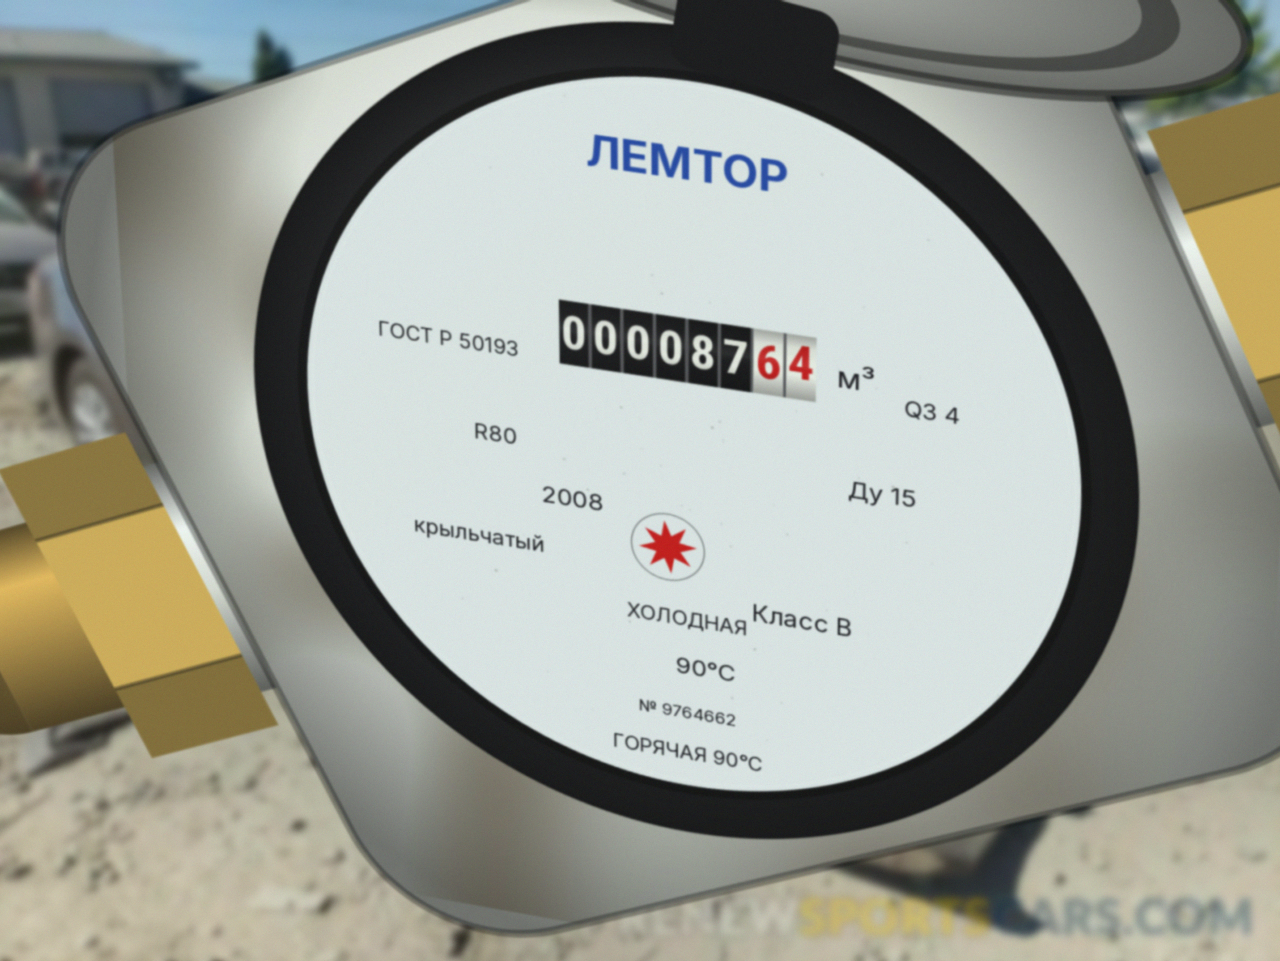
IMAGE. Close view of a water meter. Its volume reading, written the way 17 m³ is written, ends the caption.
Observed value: 87.64 m³
